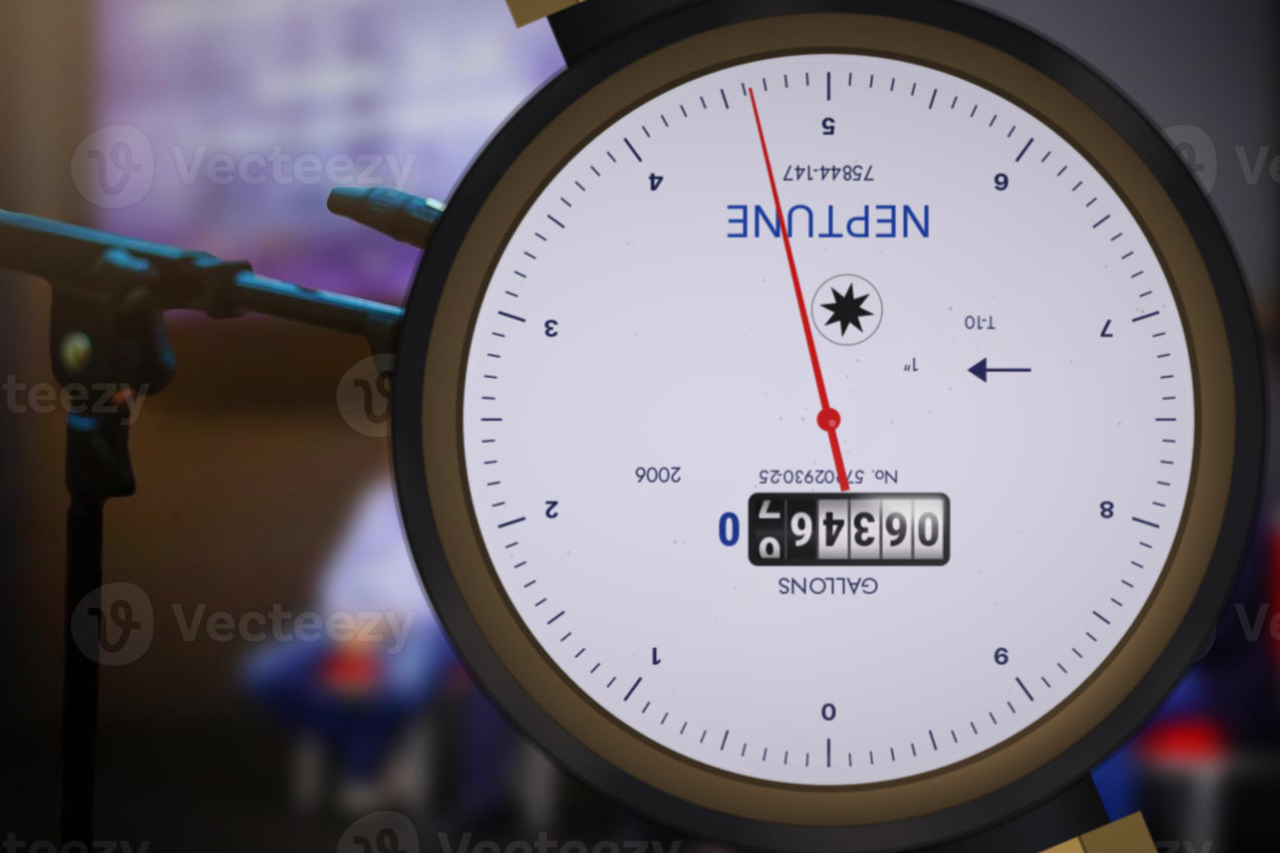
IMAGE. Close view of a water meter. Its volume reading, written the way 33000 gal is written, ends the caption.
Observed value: 634664.6 gal
